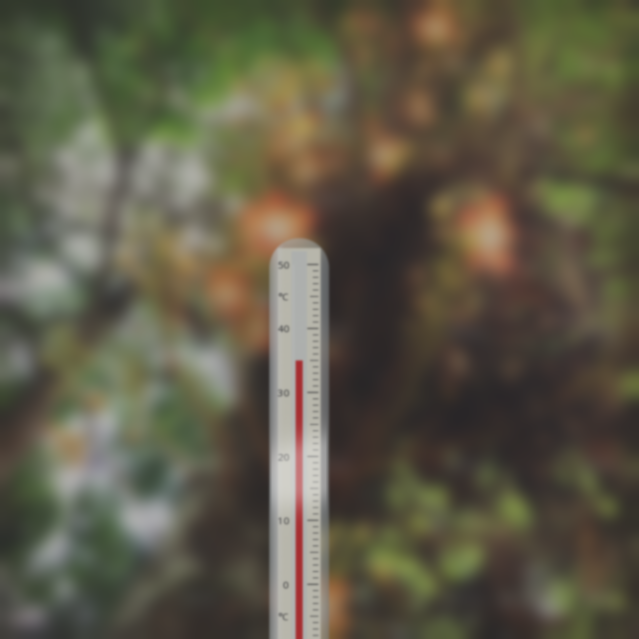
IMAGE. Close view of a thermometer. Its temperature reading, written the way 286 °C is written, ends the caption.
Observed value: 35 °C
